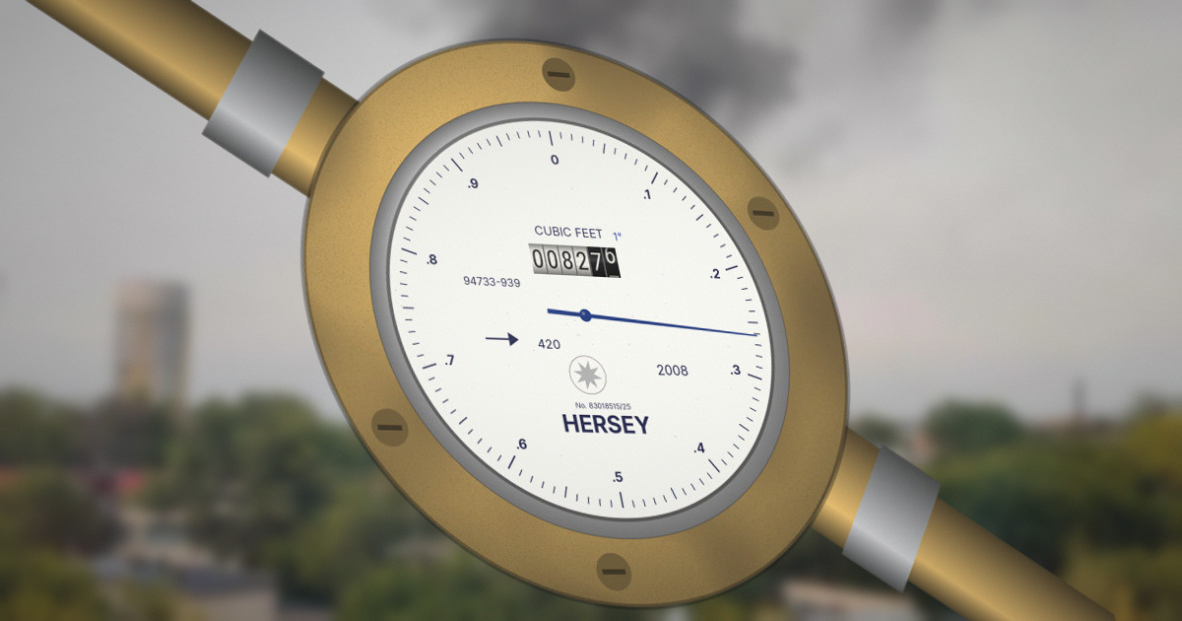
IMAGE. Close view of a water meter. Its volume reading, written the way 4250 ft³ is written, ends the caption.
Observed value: 8276.26 ft³
